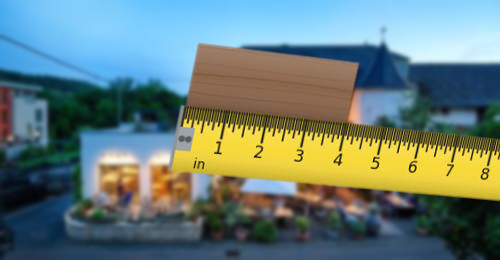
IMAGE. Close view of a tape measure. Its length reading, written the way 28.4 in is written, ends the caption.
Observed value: 4 in
